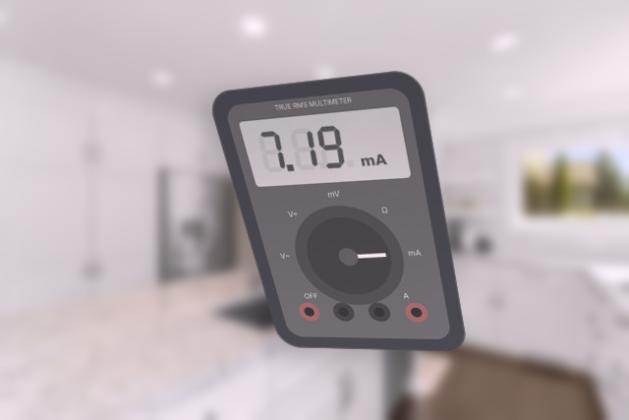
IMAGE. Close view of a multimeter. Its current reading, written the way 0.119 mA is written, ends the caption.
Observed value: 7.19 mA
